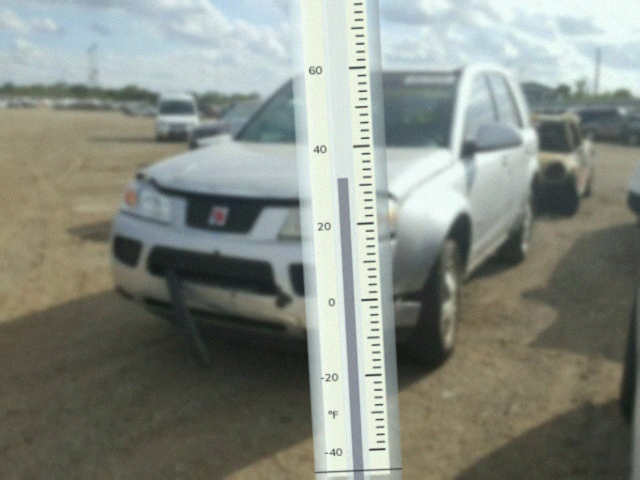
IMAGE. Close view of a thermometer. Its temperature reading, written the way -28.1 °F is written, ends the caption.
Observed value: 32 °F
